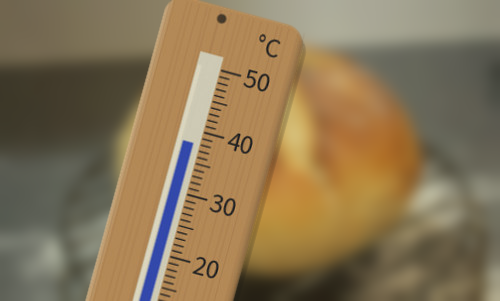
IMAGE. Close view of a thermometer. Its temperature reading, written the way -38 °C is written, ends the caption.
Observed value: 38 °C
